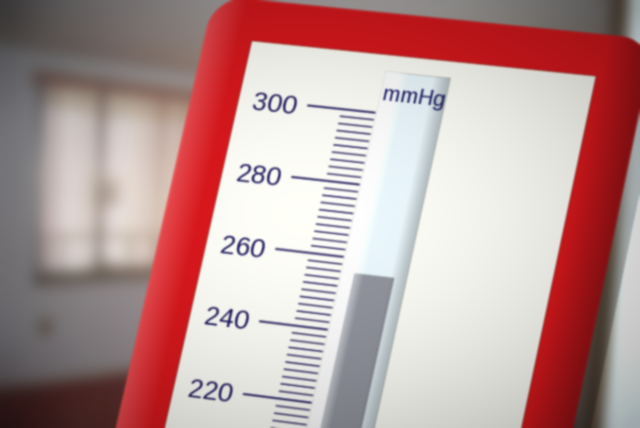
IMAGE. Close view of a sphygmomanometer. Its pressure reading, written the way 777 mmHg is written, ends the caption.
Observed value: 256 mmHg
